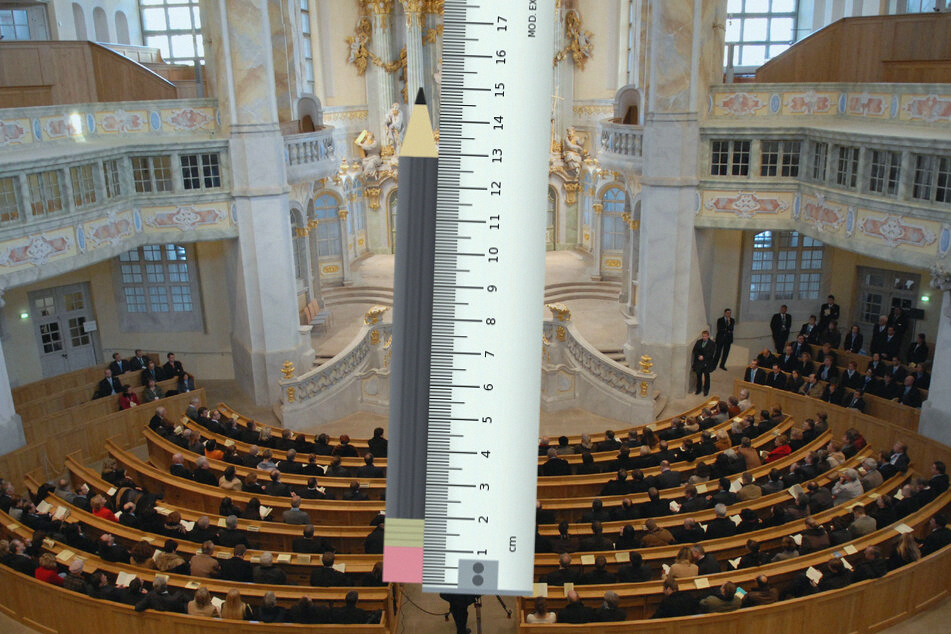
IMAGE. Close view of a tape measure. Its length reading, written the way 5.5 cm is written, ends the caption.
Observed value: 15 cm
